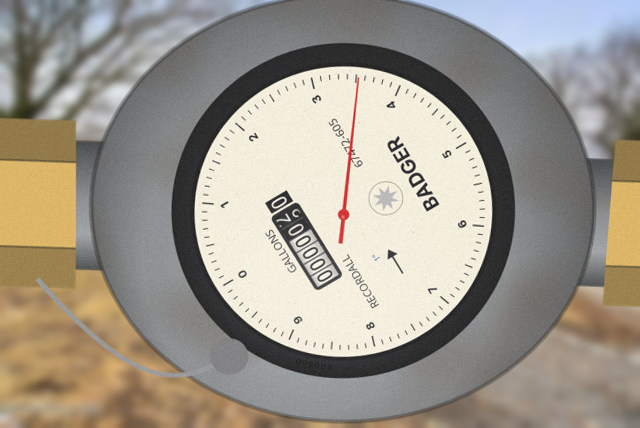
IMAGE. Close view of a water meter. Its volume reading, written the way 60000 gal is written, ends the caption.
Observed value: 23.5 gal
